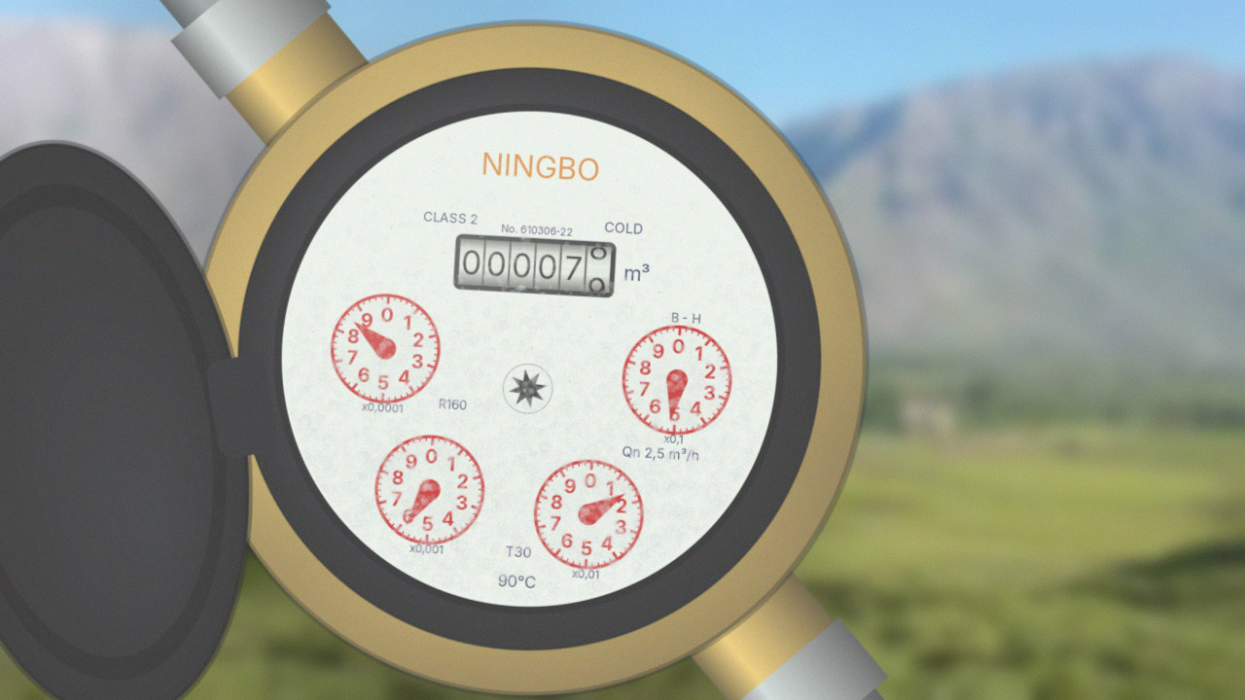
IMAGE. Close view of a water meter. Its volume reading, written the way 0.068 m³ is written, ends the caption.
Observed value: 78.5158 m³
